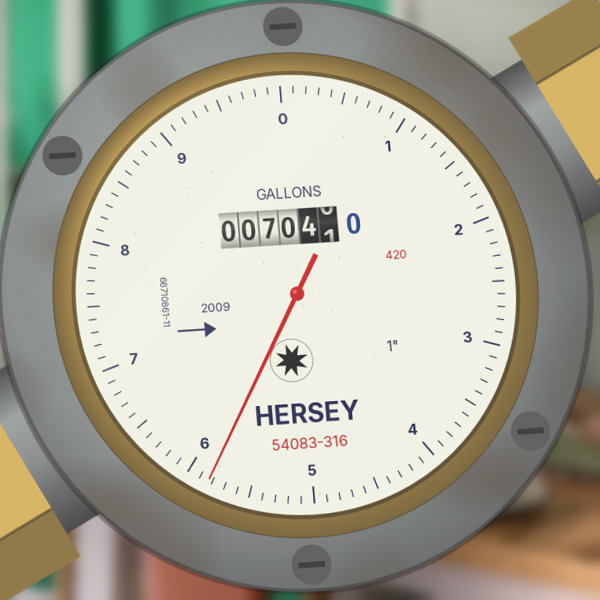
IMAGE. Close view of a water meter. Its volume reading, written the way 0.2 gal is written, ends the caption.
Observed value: 70405.8 gal
